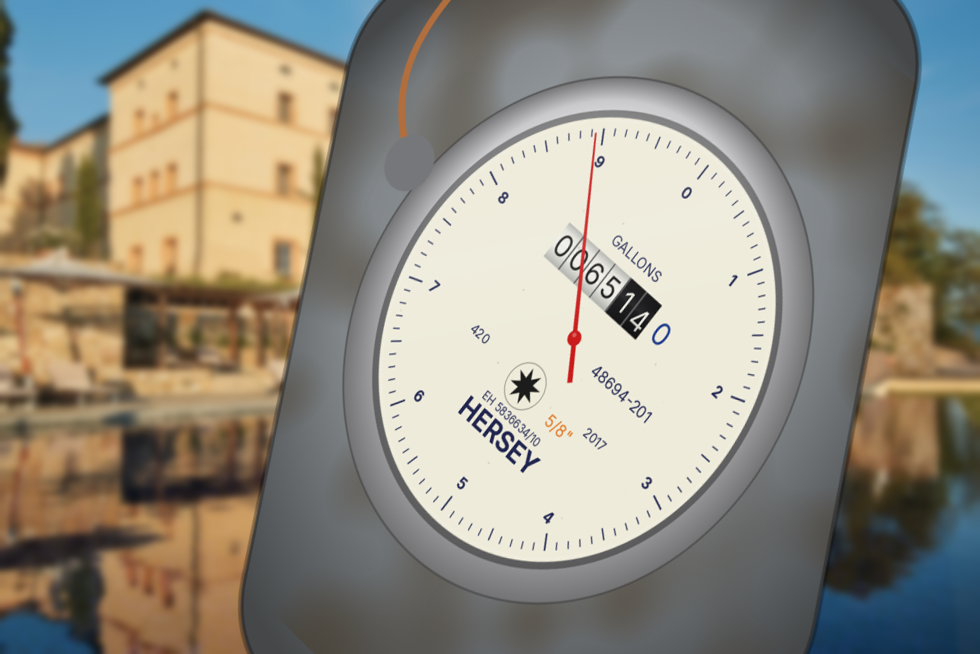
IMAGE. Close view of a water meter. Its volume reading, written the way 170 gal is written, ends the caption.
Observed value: 65138.9 gal
